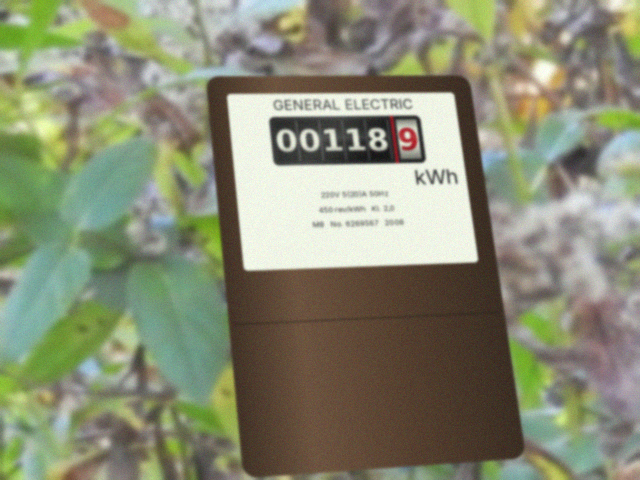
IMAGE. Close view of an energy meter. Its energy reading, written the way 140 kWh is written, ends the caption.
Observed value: 118.9 kWh
